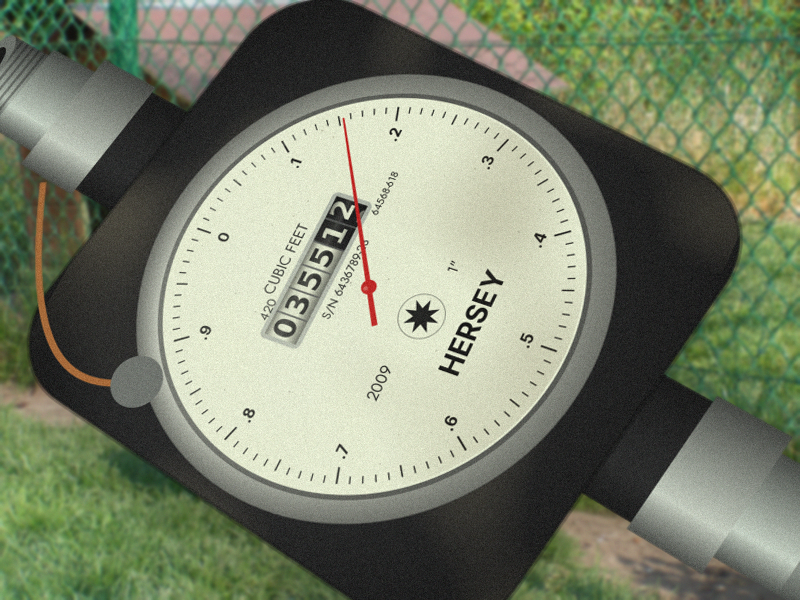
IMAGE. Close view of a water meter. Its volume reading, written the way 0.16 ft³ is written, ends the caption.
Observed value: 35512.15 ft³
